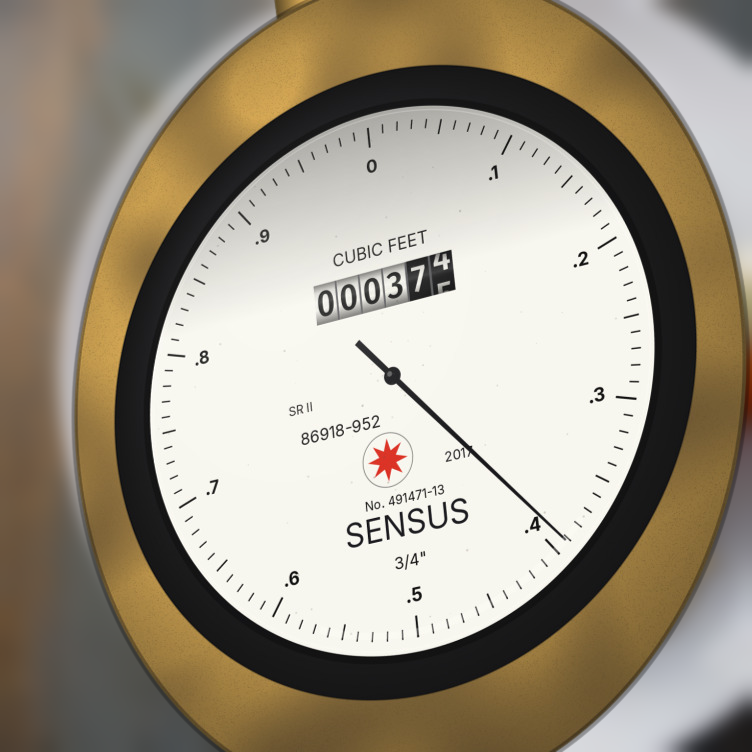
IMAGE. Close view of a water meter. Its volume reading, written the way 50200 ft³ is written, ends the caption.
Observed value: 374.39 ft³
